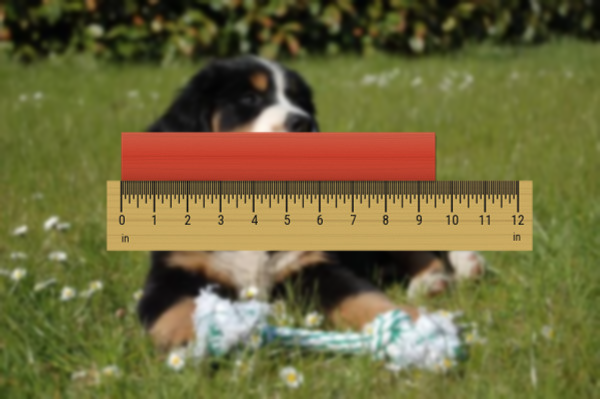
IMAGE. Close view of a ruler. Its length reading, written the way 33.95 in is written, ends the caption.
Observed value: 9.5 in
